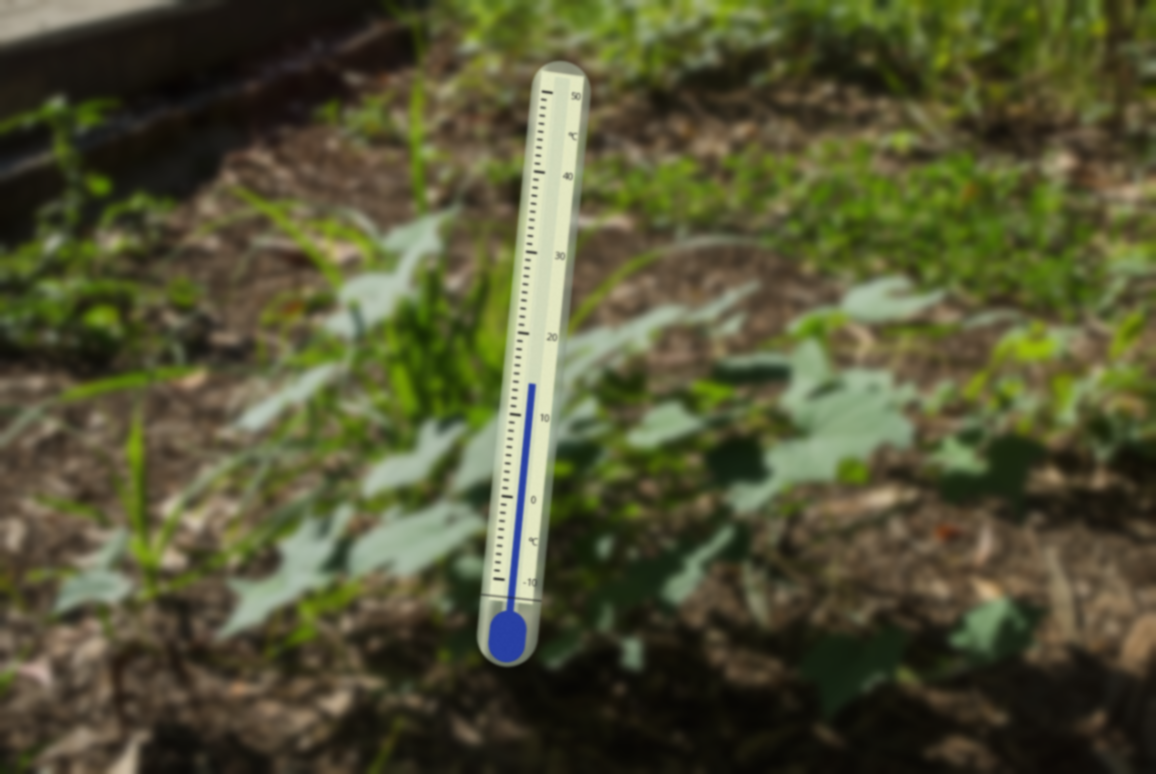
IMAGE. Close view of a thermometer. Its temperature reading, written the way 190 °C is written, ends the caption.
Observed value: 14 °C
